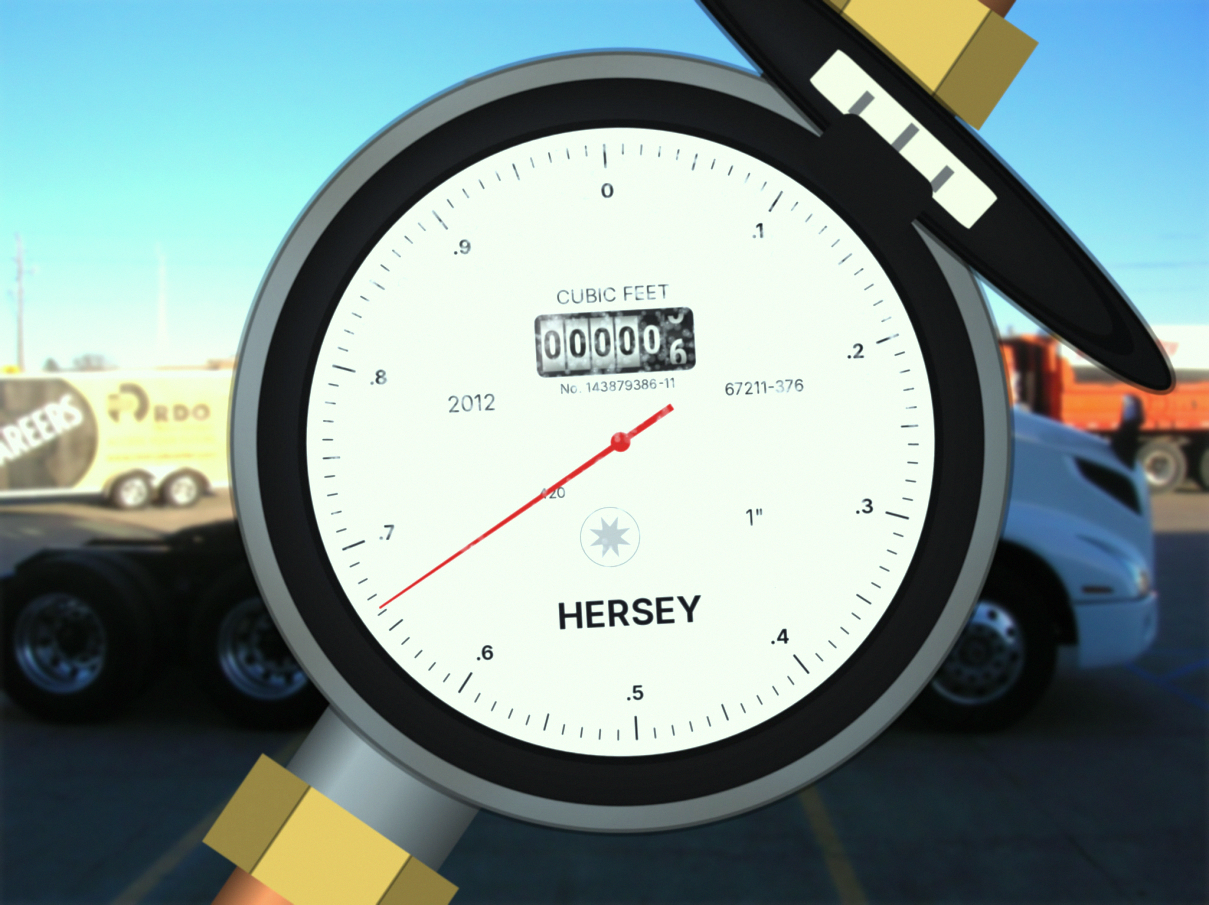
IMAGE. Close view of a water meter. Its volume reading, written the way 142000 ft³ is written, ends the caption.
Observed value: 5.66 ft³
